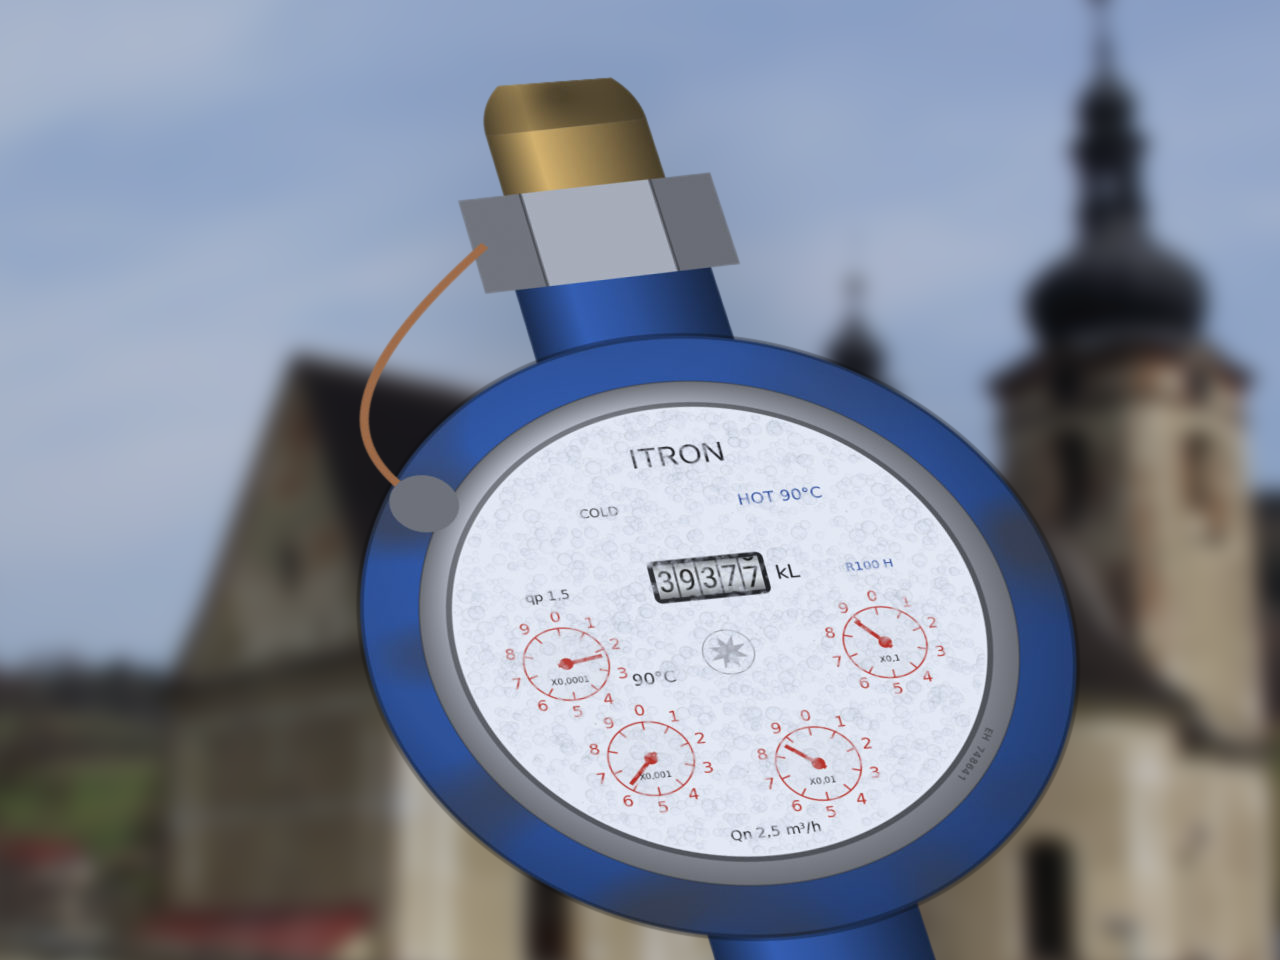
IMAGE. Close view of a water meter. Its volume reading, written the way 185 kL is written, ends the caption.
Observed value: 39376.8862 kL
